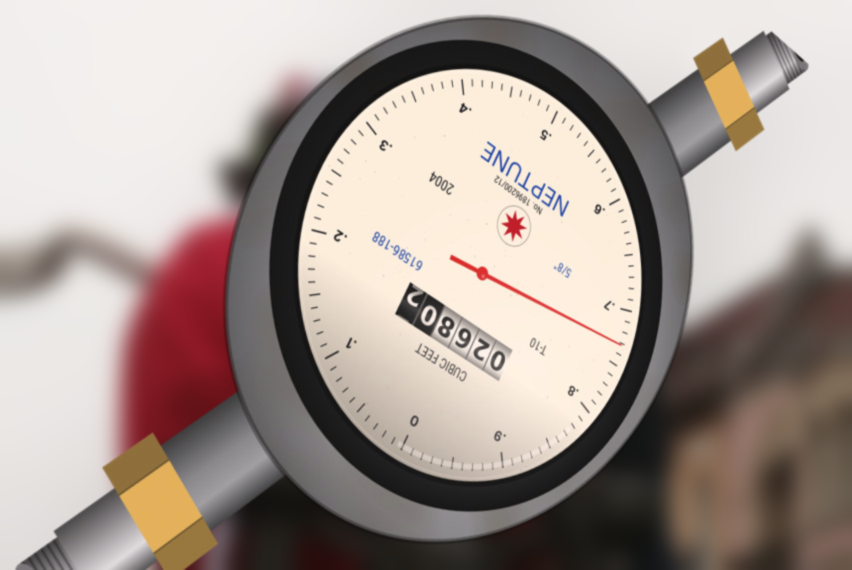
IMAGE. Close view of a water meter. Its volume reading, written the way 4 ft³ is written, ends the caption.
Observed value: 26801.73 ft³
